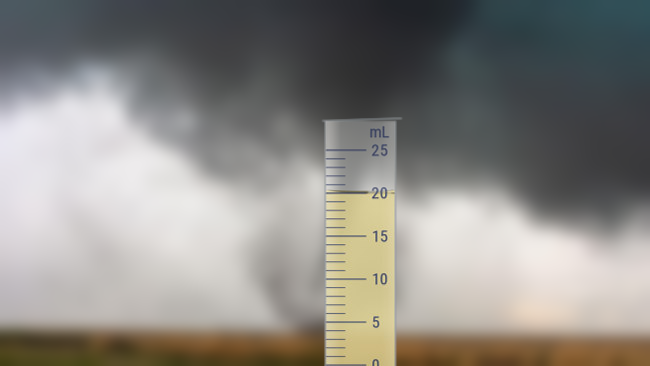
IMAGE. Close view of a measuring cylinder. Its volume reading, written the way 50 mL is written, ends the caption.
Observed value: 20 mL
